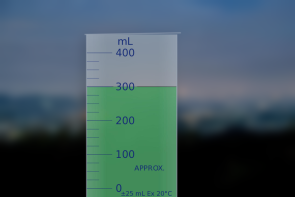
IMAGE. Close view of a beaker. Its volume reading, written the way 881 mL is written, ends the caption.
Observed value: 300 mL
